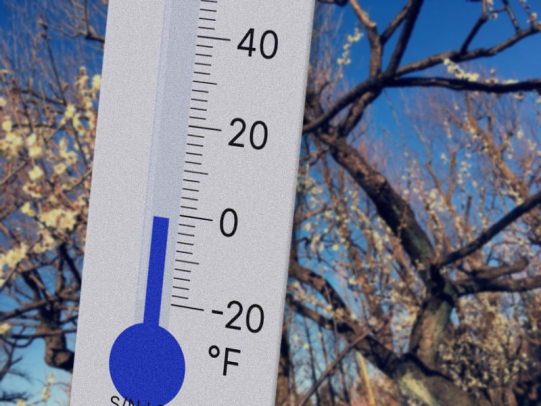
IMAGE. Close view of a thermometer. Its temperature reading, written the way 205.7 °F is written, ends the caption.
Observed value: -1 °F
